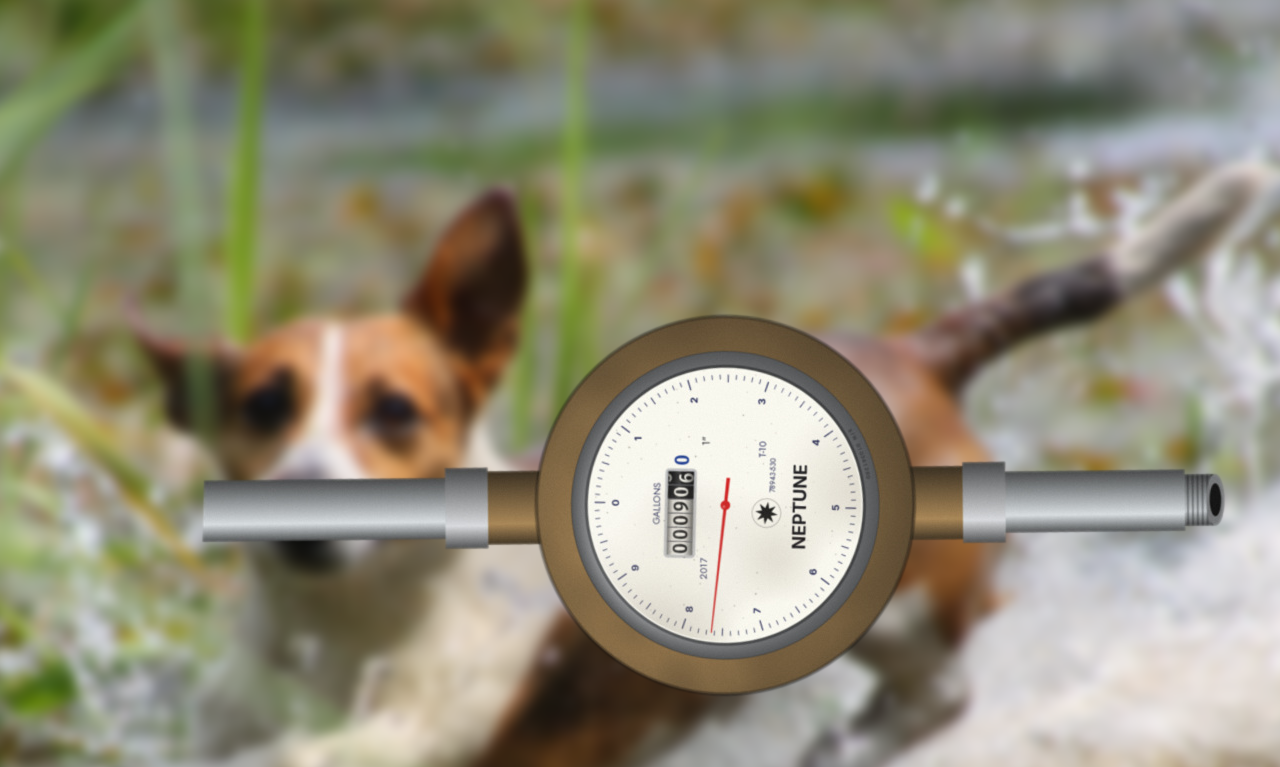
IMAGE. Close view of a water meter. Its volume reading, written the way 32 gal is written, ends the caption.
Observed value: 9057.6 gal
